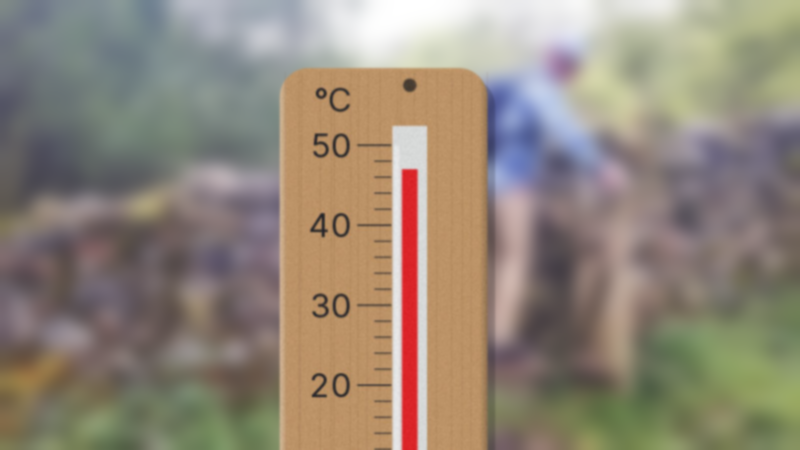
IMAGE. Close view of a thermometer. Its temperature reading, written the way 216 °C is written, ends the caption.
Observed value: 47 °C
